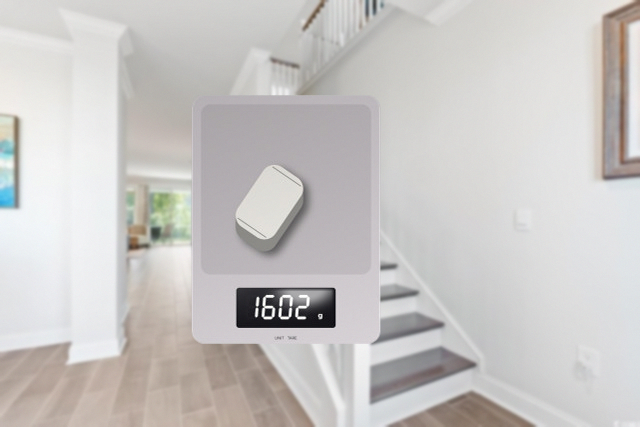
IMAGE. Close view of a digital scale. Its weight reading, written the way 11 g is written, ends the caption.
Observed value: 1602 g
